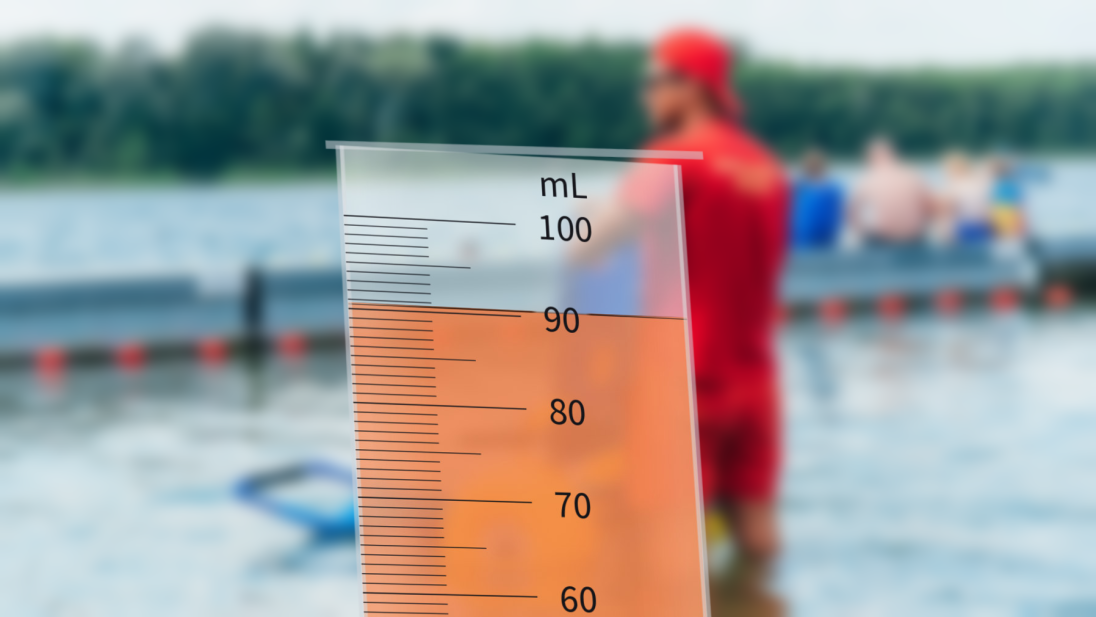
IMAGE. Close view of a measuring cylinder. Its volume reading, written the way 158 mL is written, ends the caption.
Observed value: 90.5 mL
